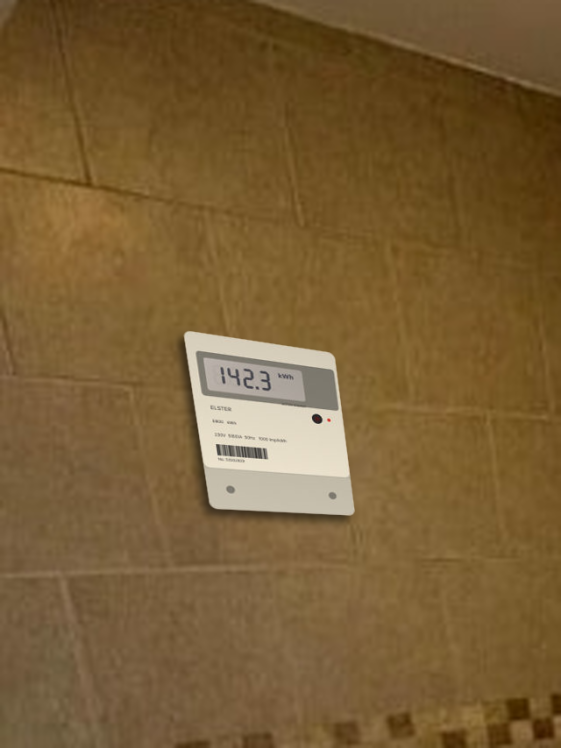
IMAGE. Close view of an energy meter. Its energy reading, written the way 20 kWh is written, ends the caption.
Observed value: 142.3 kWh
